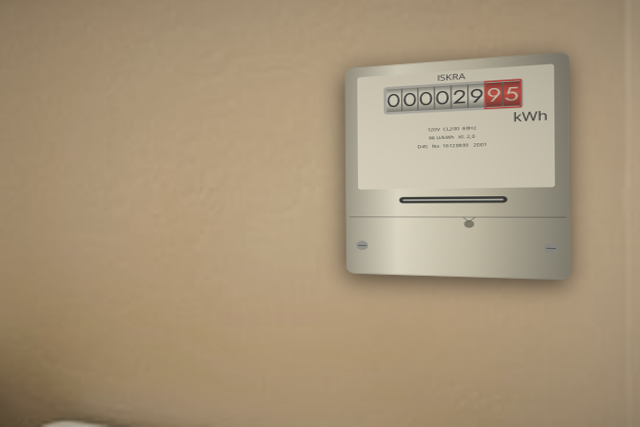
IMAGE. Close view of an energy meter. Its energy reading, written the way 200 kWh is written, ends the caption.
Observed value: 29.95 kWh
